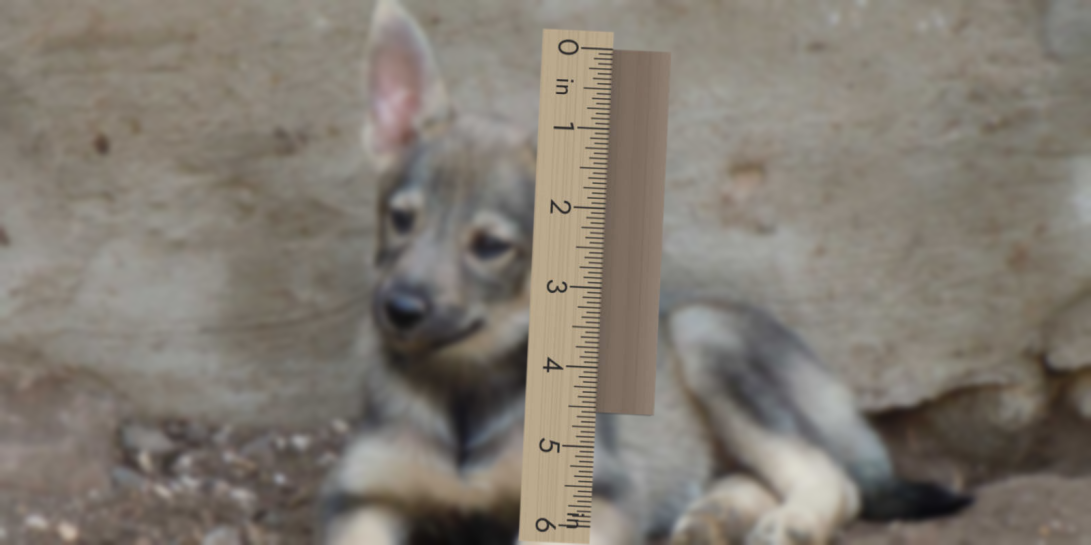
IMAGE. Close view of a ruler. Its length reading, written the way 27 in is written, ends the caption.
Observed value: 4.5625 in
